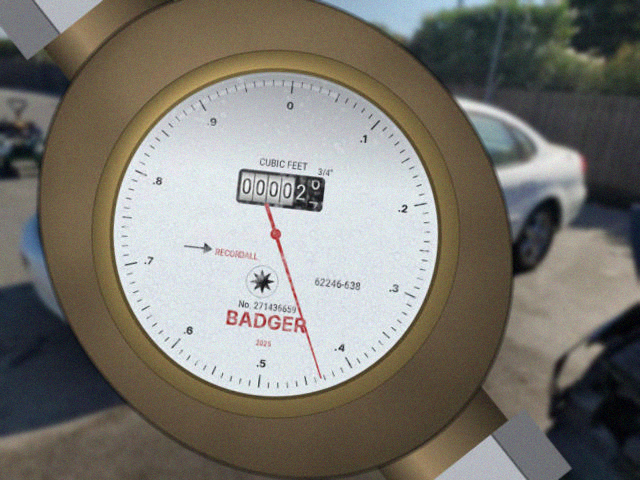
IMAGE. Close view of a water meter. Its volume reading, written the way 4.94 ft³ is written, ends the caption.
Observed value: 26.43 ft³
